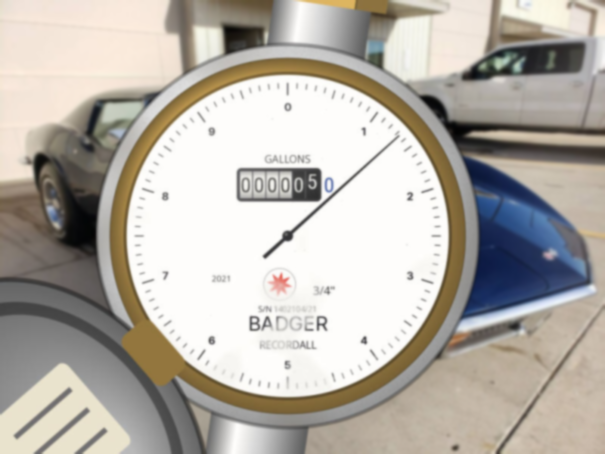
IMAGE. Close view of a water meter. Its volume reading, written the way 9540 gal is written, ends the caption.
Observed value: 51.3 gal
